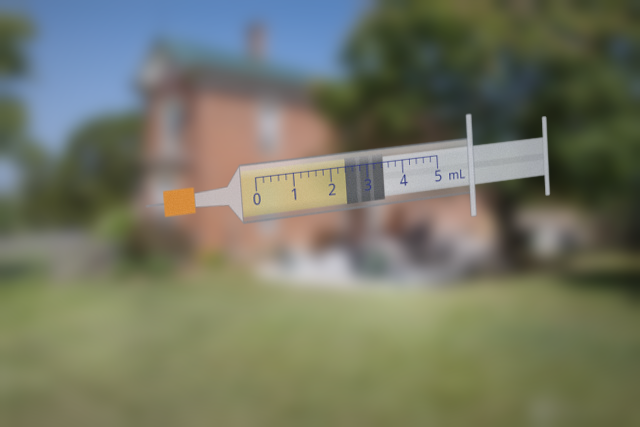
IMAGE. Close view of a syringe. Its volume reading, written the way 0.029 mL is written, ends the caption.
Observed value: 2.4 mL
